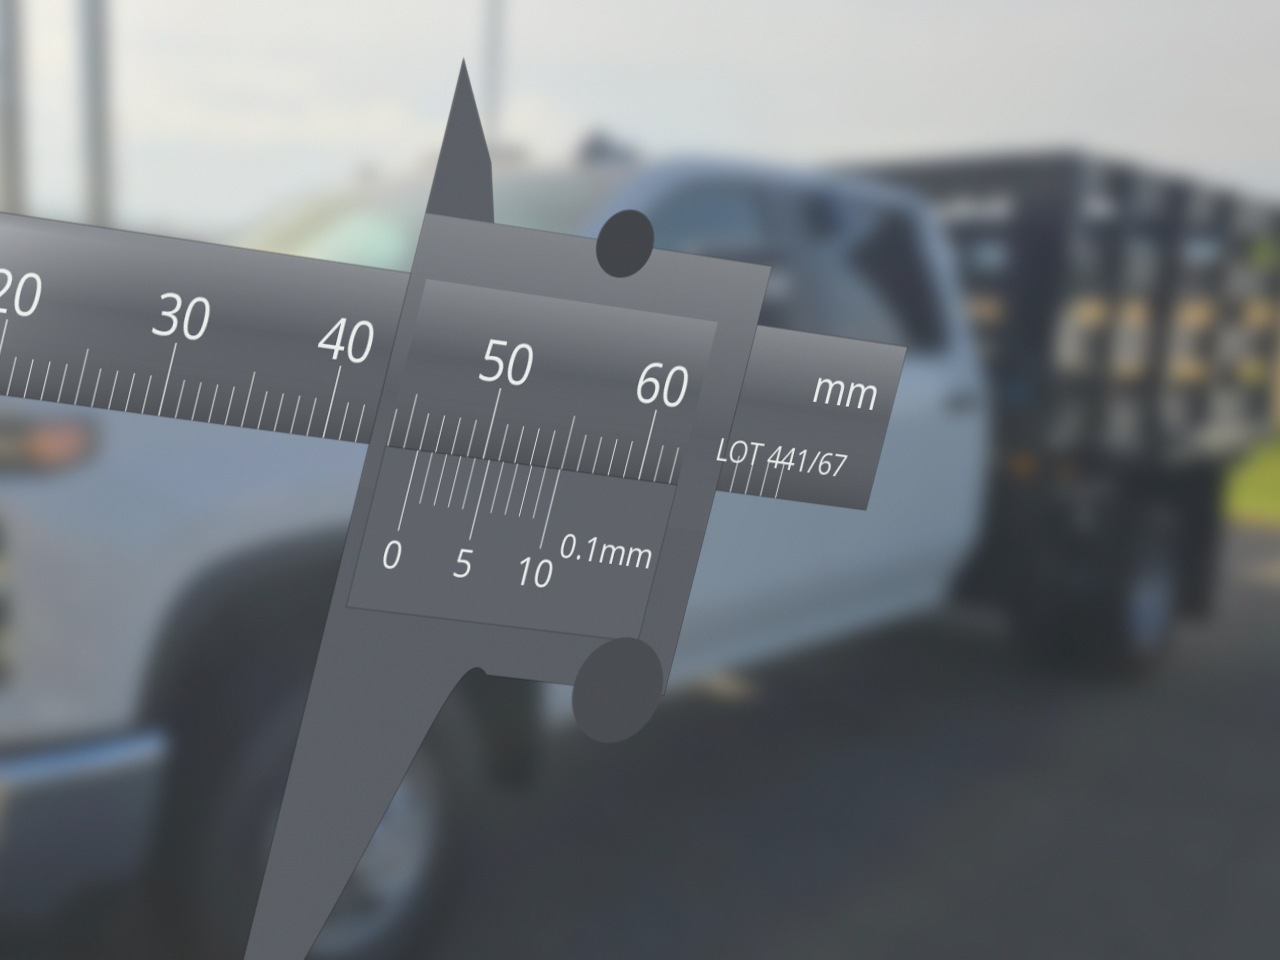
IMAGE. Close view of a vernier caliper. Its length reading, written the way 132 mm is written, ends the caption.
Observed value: 45.9 mm
